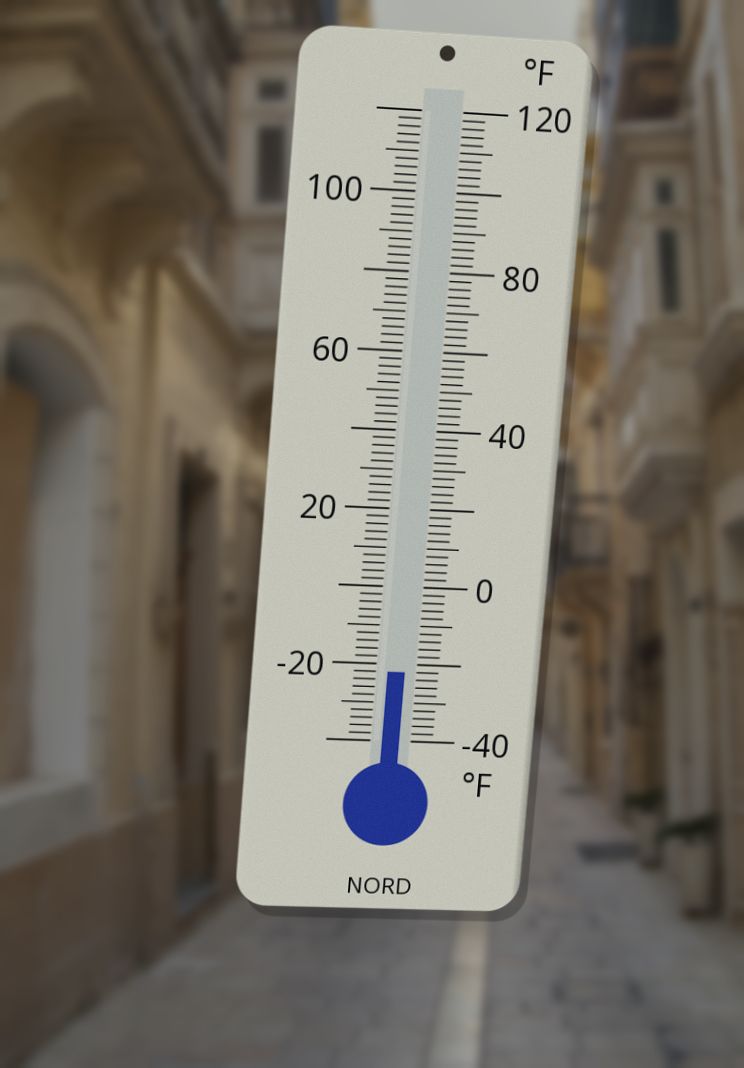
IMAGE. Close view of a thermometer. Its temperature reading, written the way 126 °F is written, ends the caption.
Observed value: -22 °F
